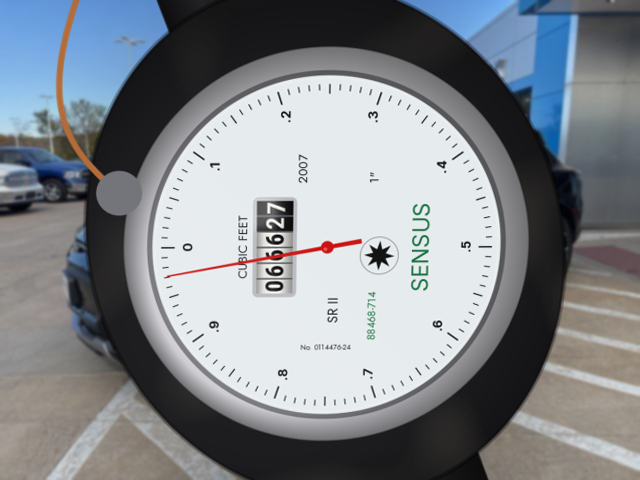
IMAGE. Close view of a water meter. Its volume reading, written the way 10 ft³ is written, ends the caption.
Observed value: 66626.97 ft³
